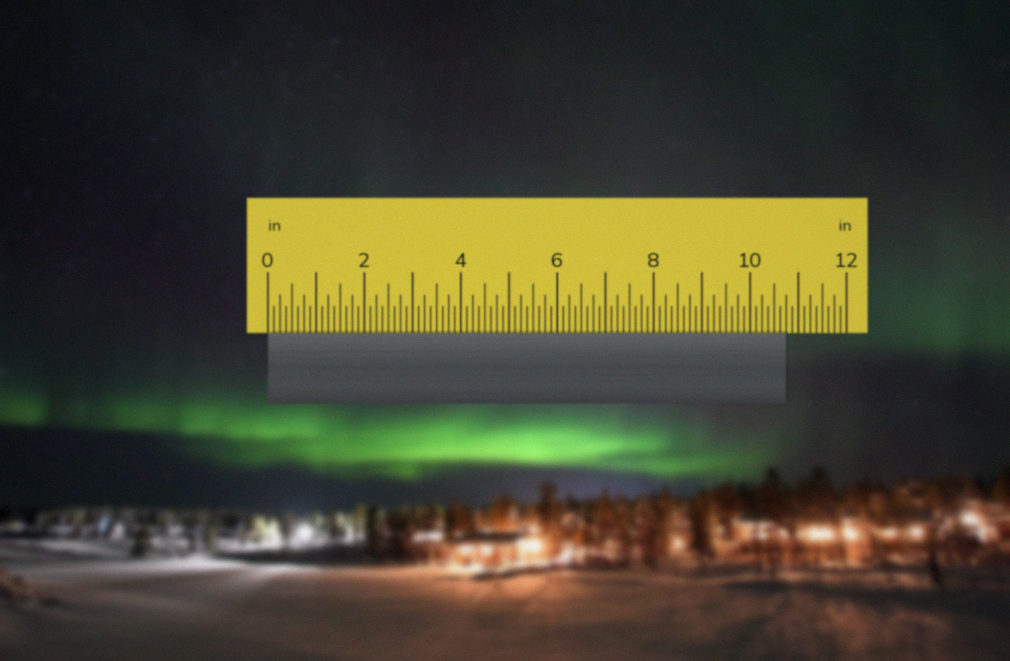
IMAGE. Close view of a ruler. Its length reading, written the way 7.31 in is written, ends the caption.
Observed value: 10.75 in
